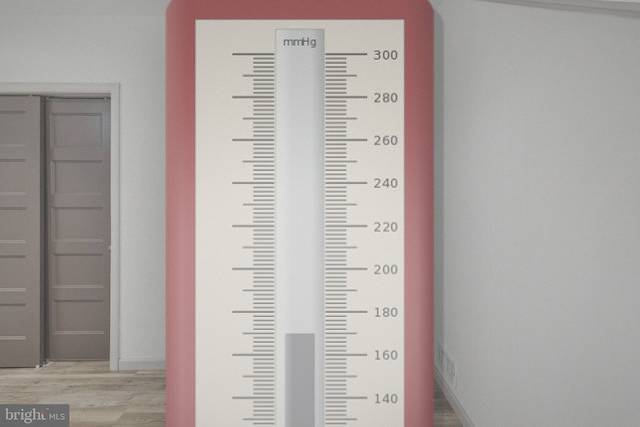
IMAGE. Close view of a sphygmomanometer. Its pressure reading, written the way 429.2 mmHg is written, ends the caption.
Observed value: 170 mmHg
